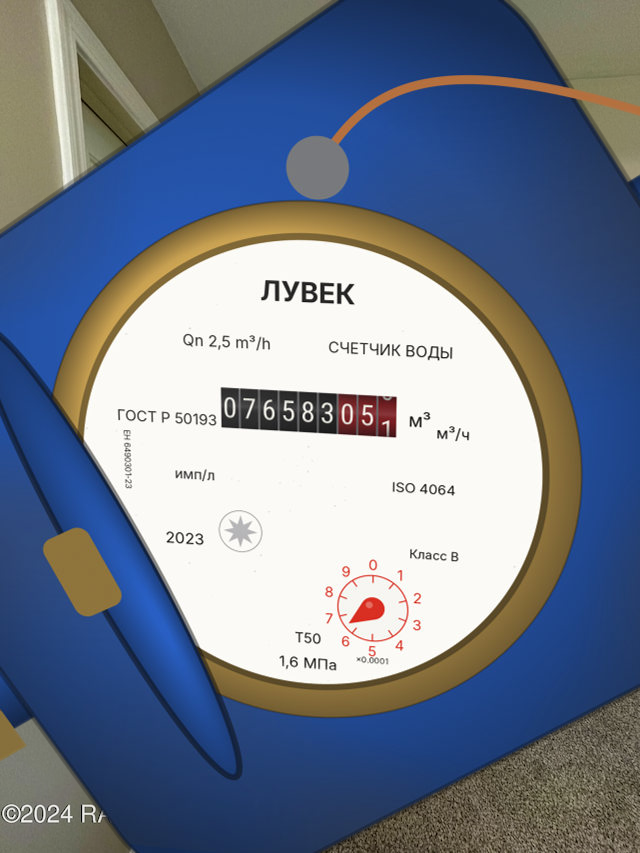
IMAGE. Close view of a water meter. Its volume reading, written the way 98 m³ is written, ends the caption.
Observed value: 76583.0506 m³
